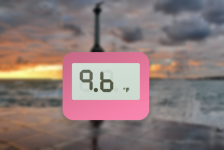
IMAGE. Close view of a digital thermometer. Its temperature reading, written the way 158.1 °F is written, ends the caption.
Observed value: 9.6 °F
